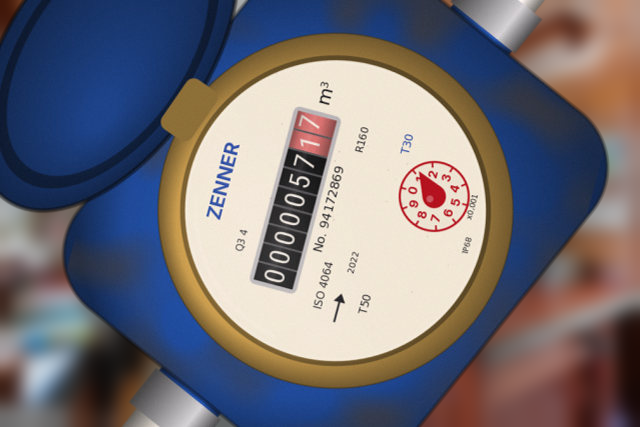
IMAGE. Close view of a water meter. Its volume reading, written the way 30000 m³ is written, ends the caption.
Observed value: 57.171 m³
